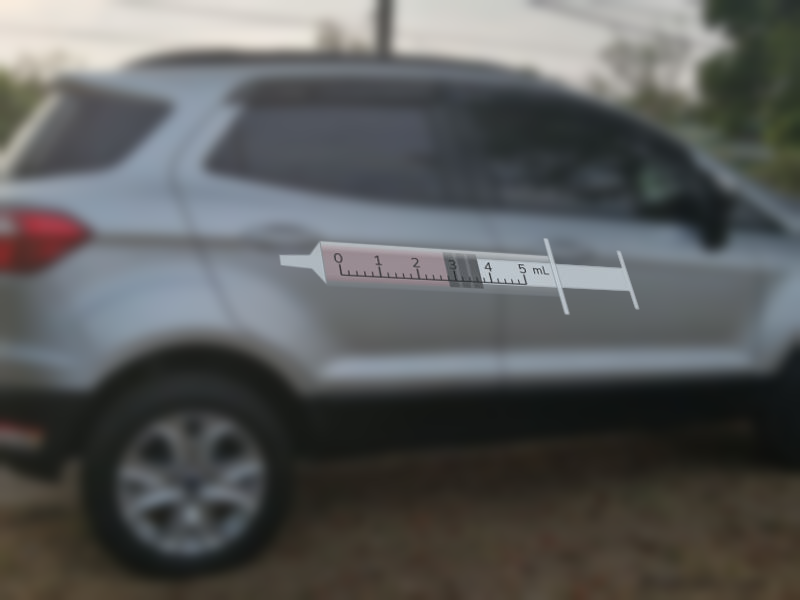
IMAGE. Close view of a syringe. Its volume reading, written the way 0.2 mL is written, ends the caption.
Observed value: 2.8 mL
